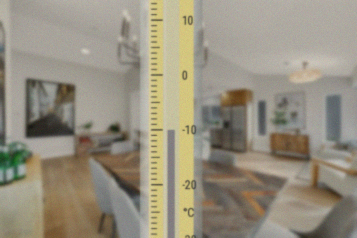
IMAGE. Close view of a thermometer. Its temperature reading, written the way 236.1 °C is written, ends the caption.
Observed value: -10 °C
